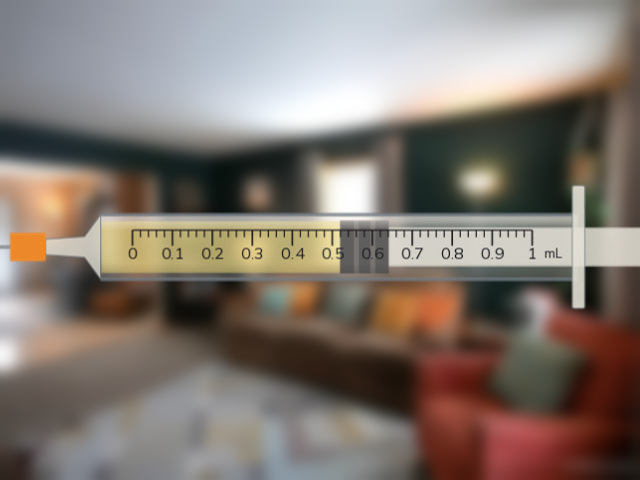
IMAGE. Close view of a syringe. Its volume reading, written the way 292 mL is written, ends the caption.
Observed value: 0.52 mL
